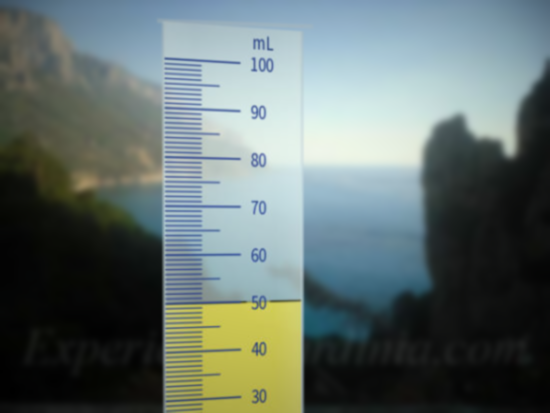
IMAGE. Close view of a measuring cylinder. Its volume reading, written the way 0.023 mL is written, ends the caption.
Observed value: 50 mL
